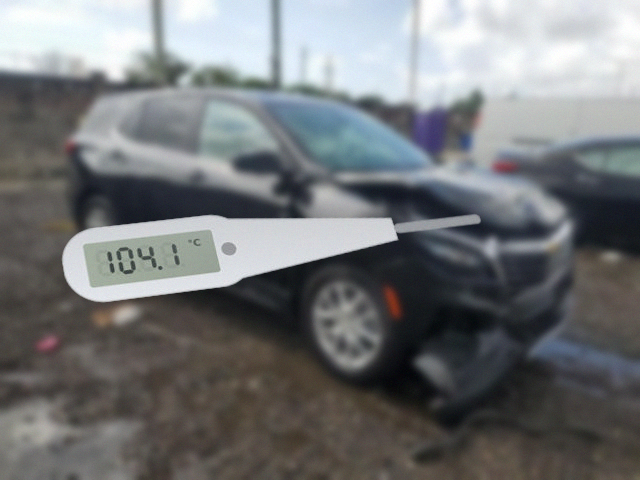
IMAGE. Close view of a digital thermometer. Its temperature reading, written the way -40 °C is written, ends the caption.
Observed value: 104.1 °C
